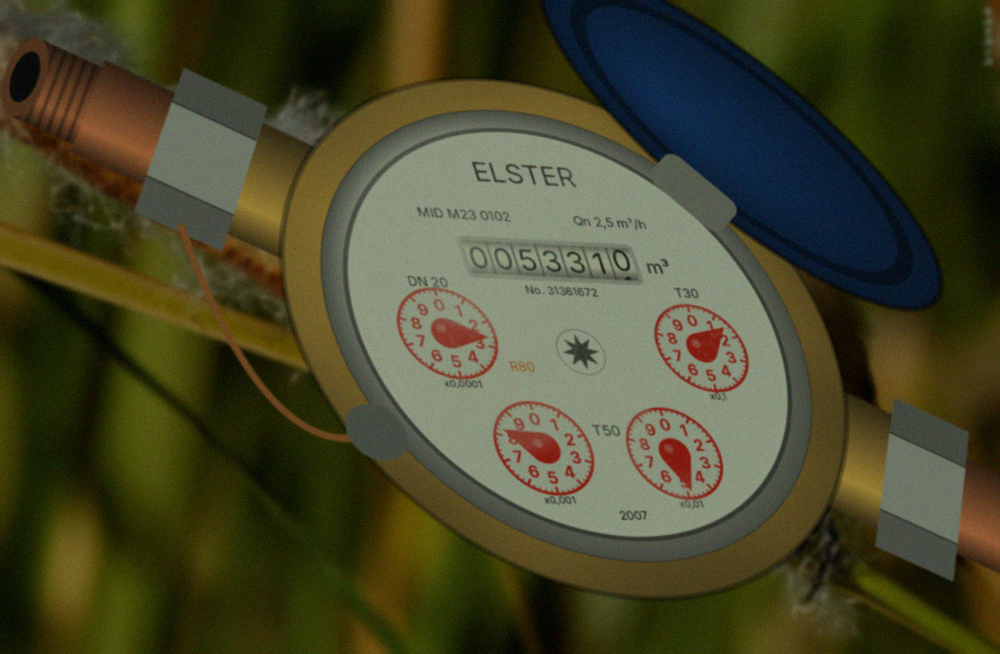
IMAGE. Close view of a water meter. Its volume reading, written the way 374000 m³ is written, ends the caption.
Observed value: 53310.1482 m³
